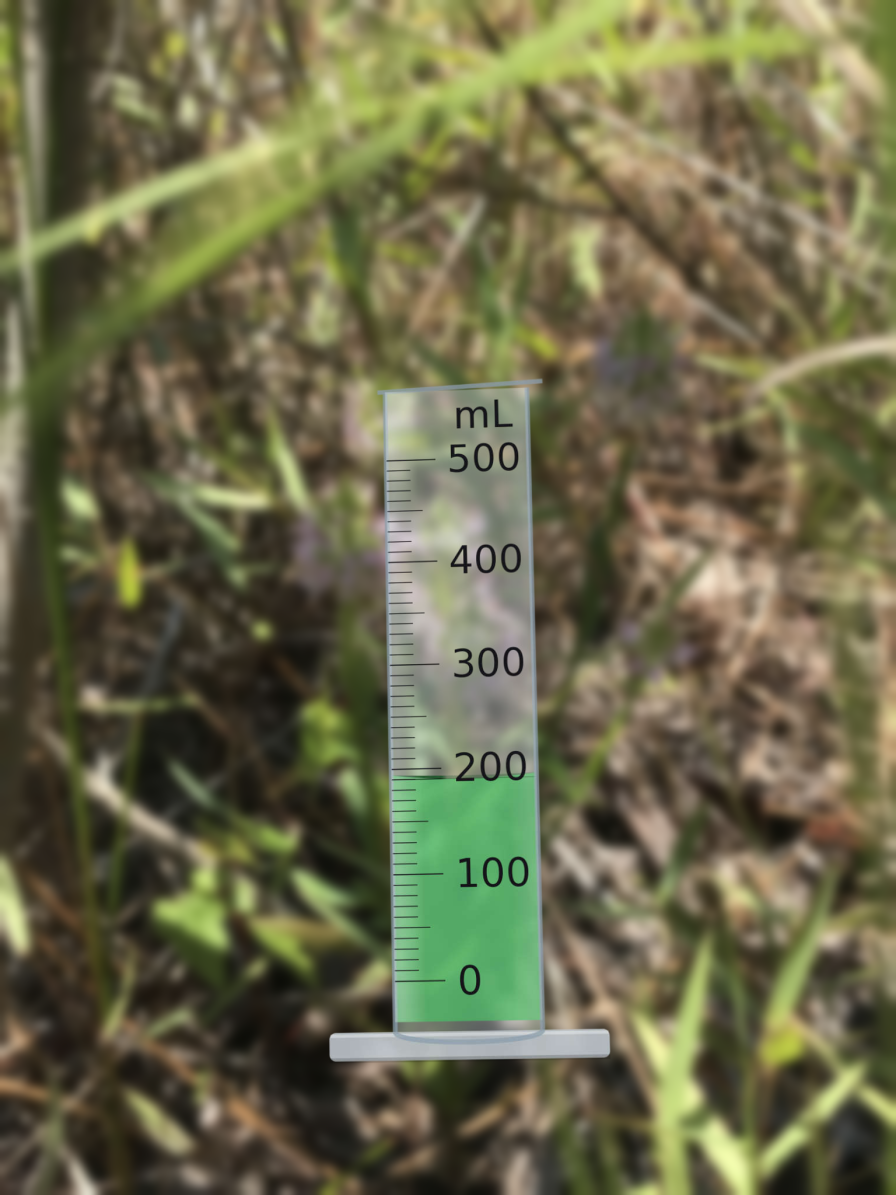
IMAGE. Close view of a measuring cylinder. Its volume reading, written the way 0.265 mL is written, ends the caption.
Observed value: 190 mL
